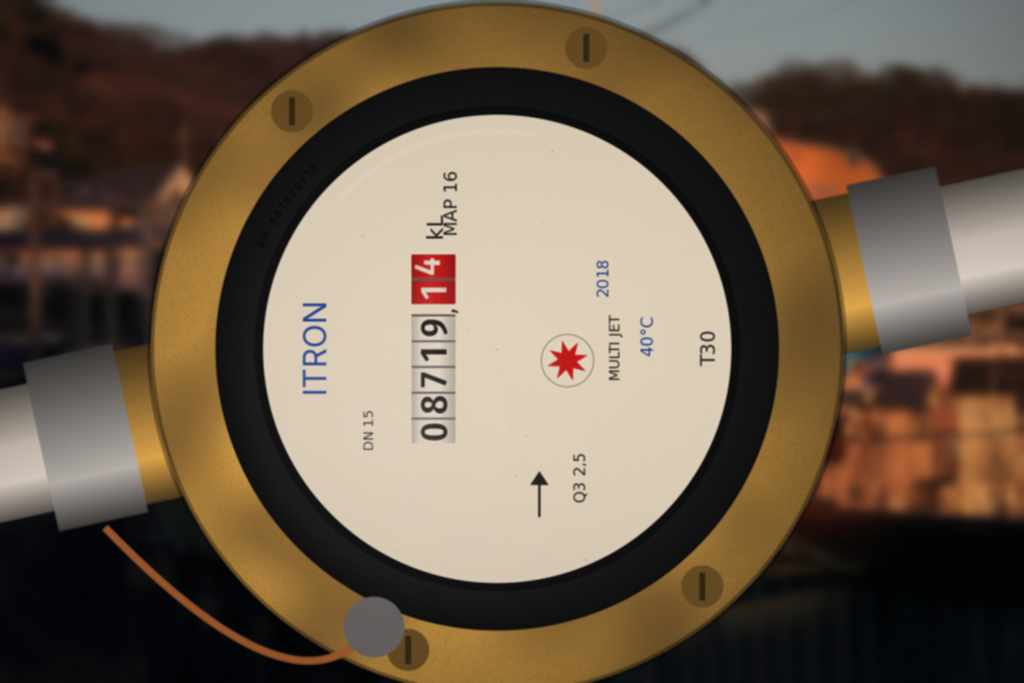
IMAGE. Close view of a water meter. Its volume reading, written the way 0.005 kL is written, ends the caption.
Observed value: 8719.14 kL
